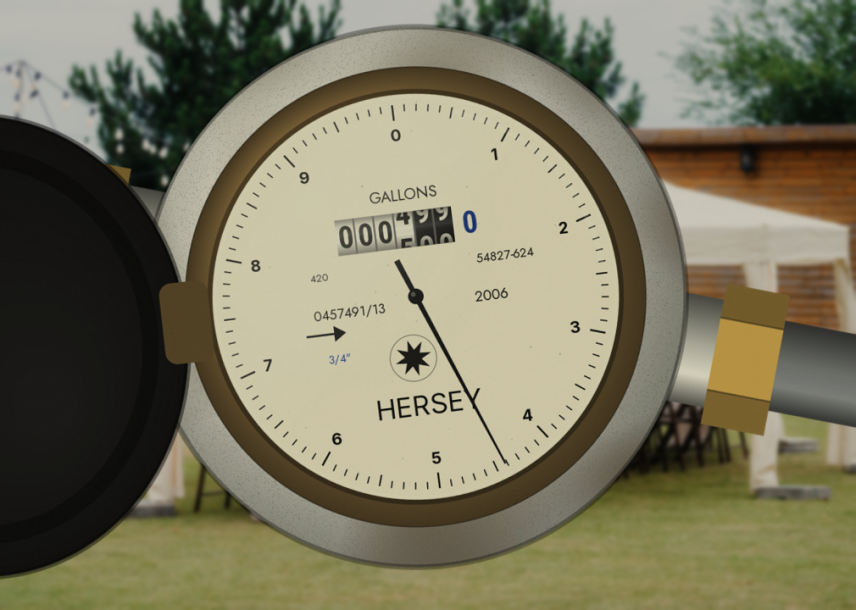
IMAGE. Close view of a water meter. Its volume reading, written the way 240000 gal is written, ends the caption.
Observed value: 4994.4 gal
